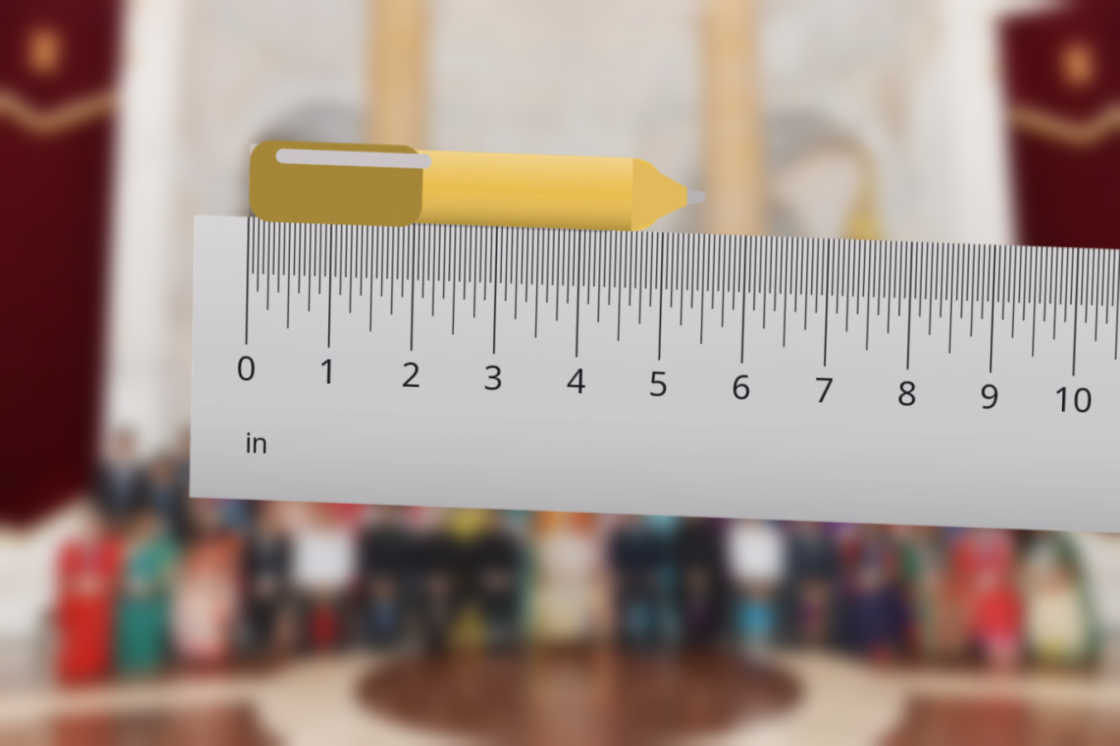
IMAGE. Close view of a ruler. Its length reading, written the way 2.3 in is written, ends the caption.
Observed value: 5.5 in
